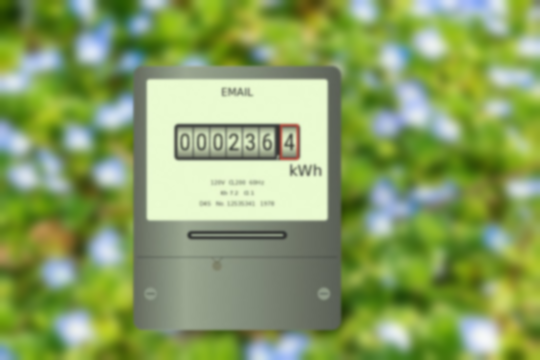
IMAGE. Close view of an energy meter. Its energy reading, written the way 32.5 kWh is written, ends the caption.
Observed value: 236.4 kWh
